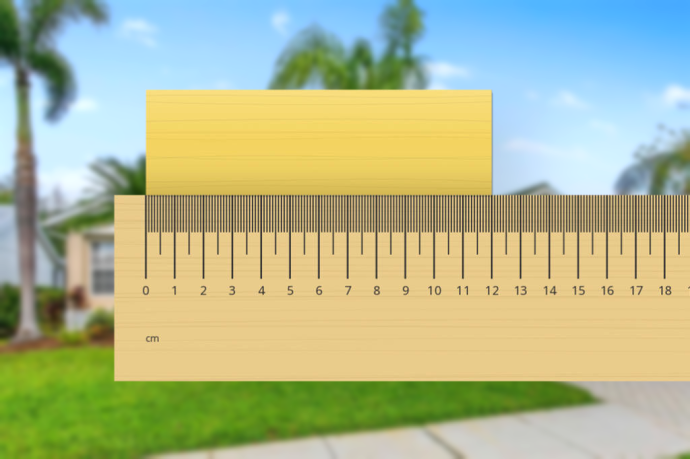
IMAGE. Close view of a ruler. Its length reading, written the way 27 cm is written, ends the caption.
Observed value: 12 cm
